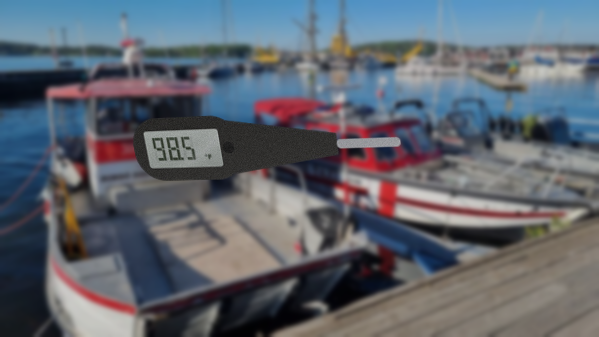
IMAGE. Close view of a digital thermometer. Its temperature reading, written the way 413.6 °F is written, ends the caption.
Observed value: 98.5 °F
